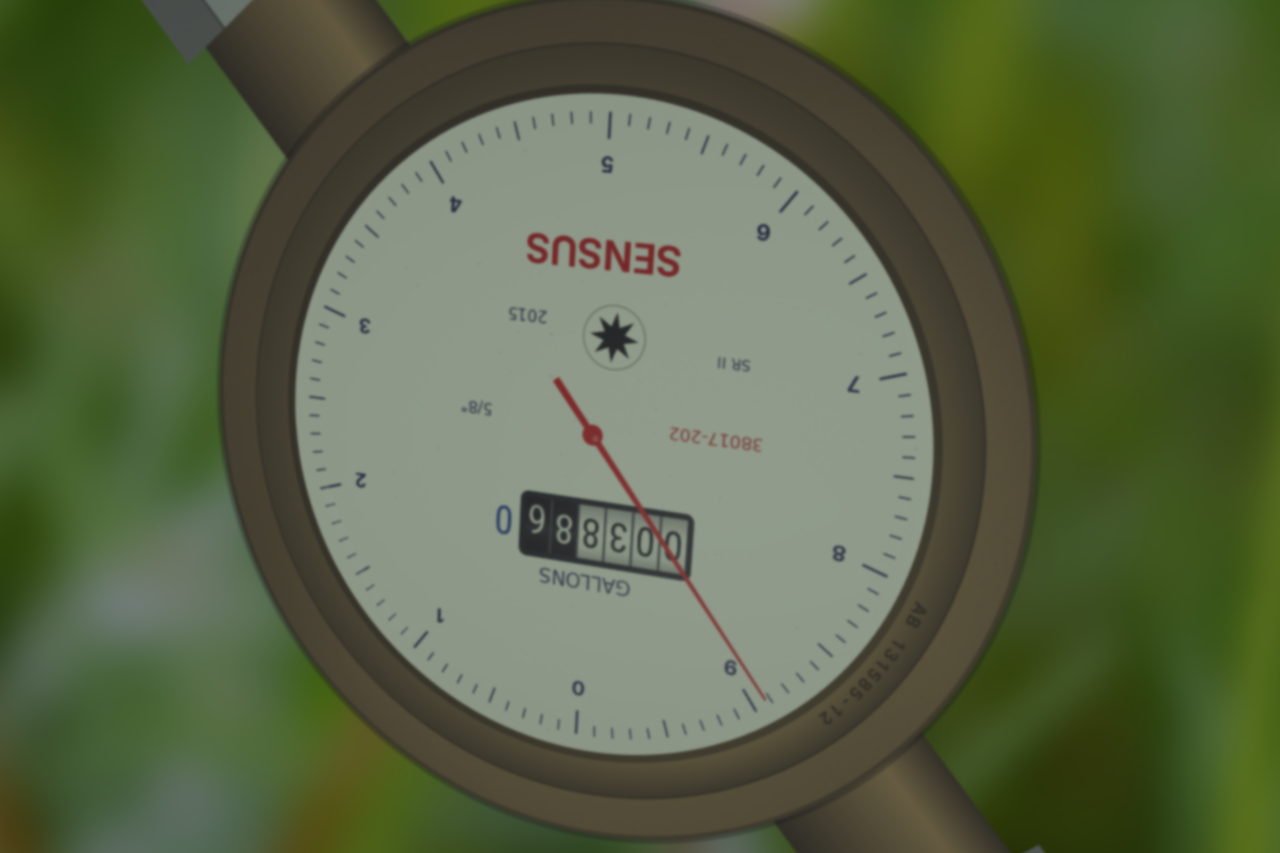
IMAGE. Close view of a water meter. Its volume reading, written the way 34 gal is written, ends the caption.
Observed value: 38858.9 gal
